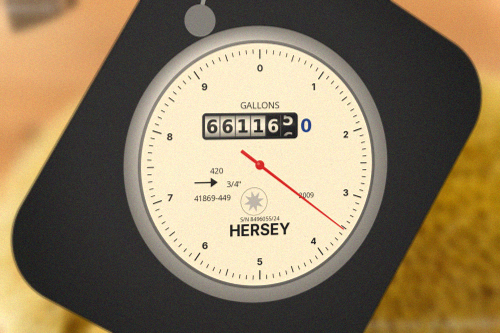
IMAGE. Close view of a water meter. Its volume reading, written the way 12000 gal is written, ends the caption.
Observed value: 6611653.5 gal
